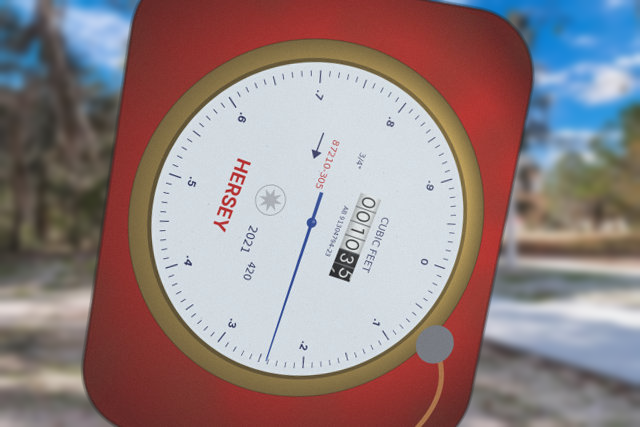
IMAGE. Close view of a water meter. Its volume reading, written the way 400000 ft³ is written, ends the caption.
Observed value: 1035.24 ft³
